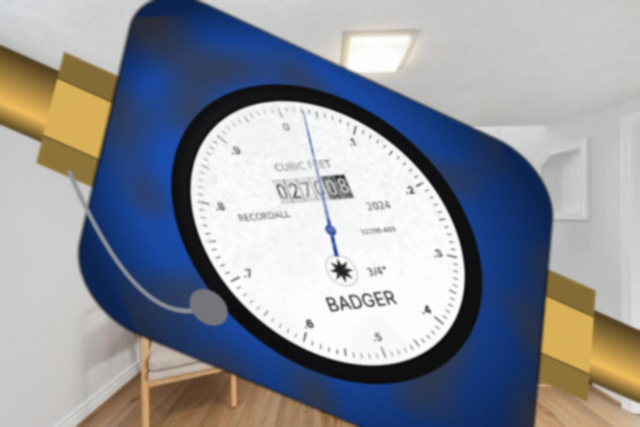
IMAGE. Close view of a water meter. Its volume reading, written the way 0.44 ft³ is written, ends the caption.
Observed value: 27008.03 ft³
